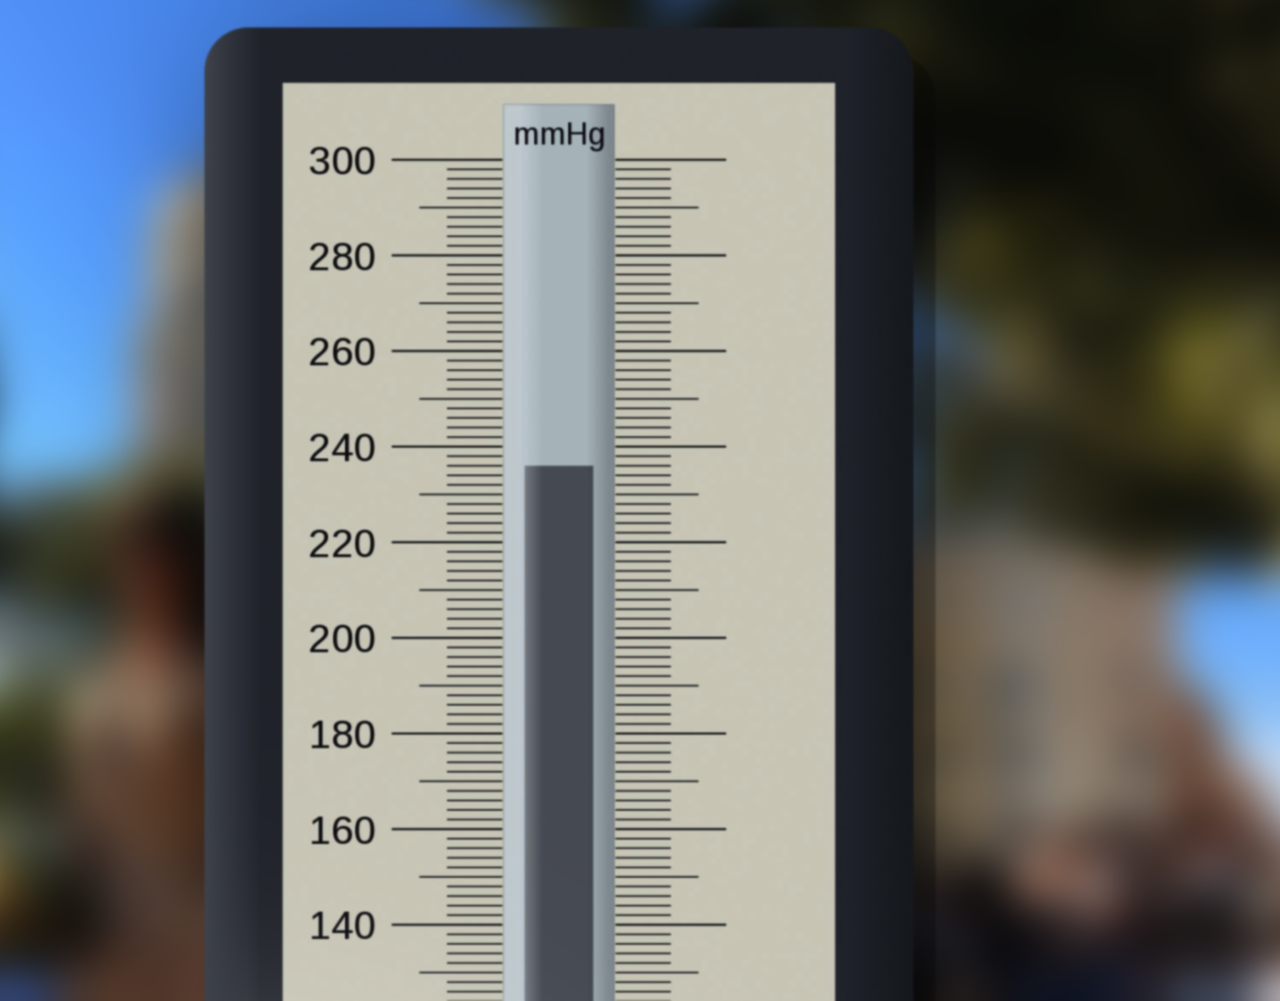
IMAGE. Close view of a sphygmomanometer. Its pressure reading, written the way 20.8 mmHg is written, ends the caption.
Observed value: 236 mmHg
